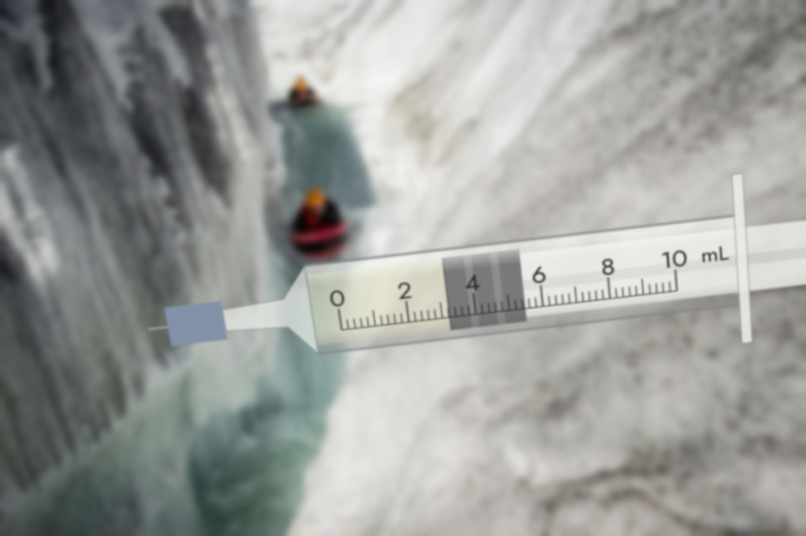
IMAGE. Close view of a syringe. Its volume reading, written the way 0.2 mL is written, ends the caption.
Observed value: 3.2 mL
